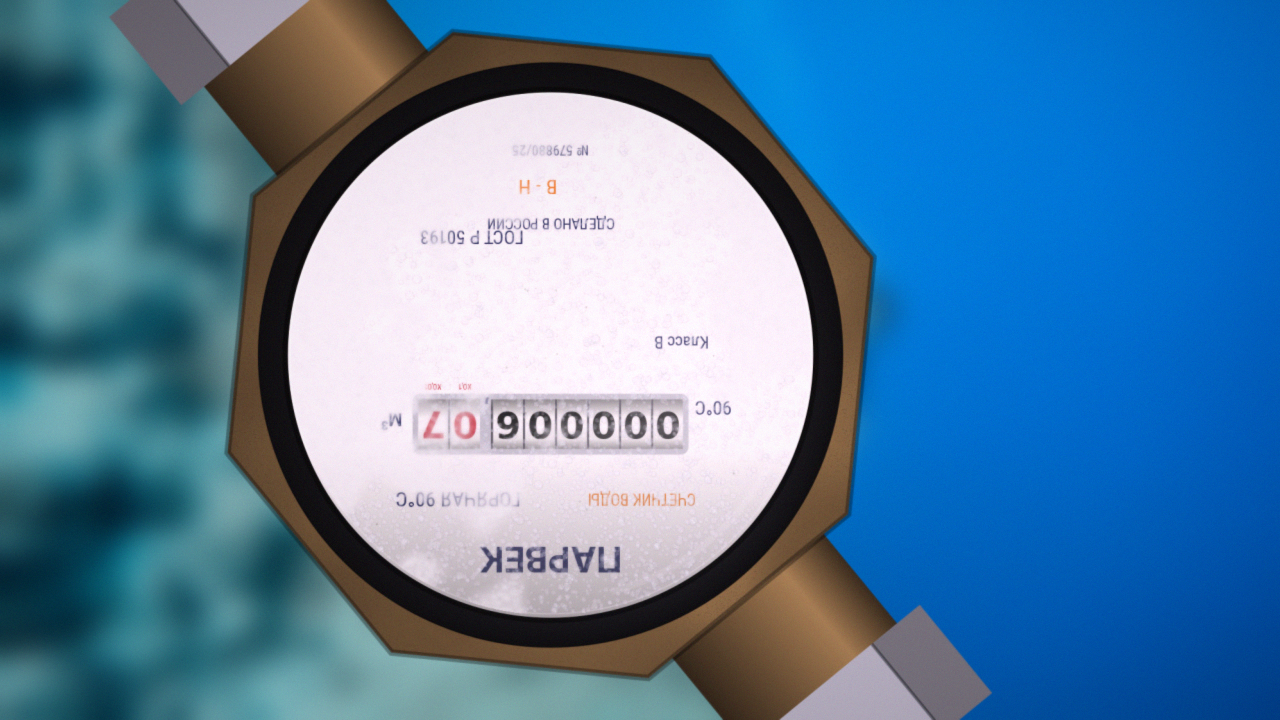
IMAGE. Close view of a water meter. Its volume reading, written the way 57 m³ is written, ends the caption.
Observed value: 6.07 m³
